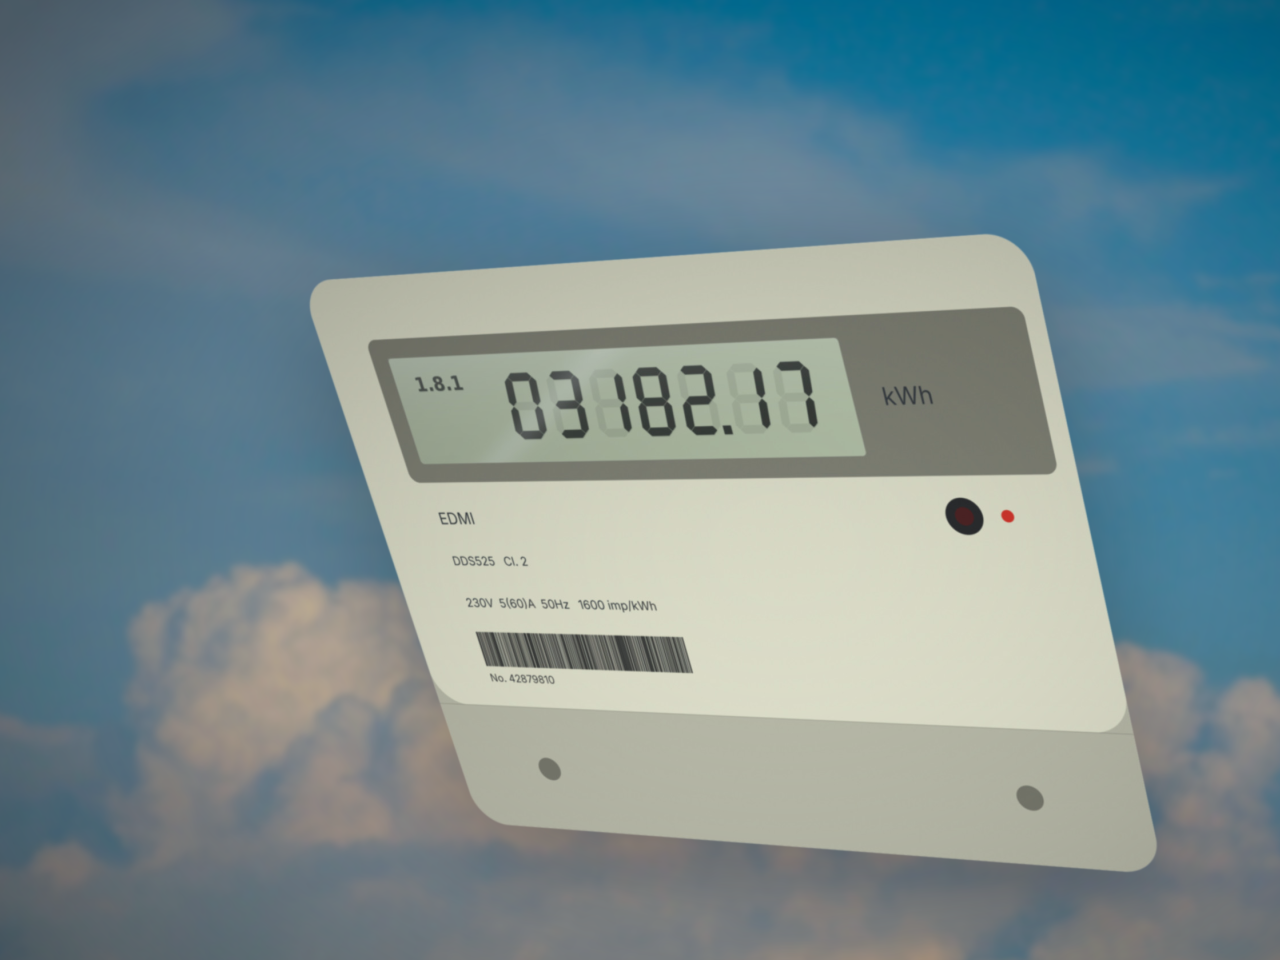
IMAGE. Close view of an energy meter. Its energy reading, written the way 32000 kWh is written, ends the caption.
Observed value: 3182.17 kWh
